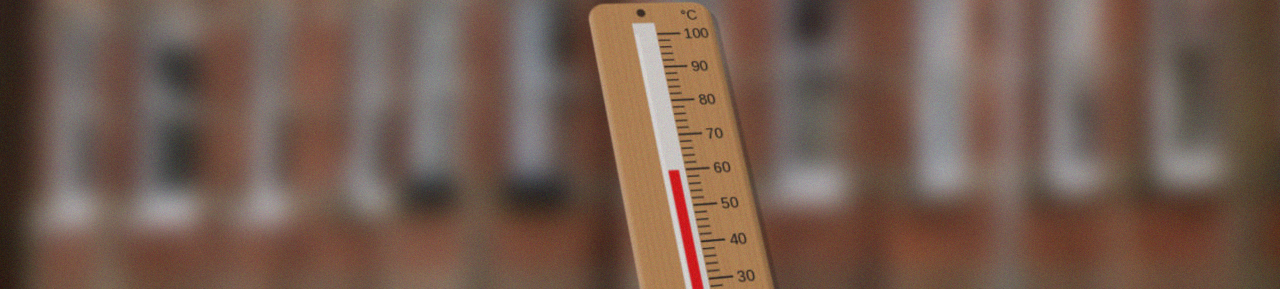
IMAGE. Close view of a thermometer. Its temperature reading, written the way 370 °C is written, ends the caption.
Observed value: 60 °C
